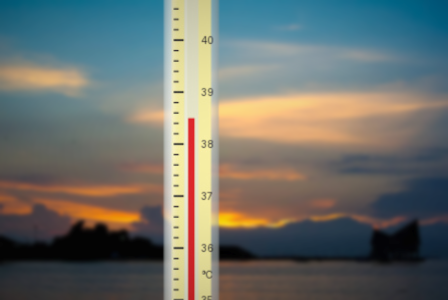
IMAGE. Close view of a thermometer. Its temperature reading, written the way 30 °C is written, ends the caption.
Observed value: 38.5 °C
